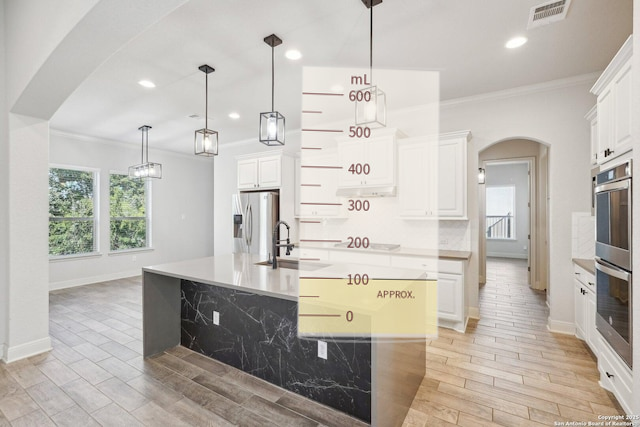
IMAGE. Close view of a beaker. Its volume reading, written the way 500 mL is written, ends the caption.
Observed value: 100 mL
